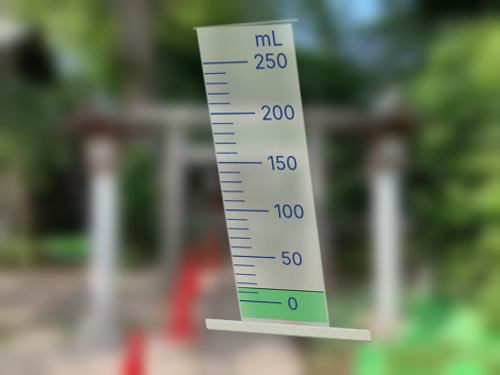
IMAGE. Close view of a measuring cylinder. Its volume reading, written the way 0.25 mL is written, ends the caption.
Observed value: 15 mL
